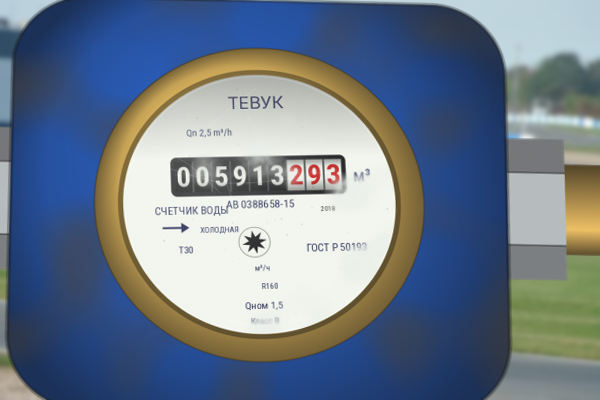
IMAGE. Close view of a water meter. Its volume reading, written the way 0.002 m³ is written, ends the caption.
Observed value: 5913.293 m³
